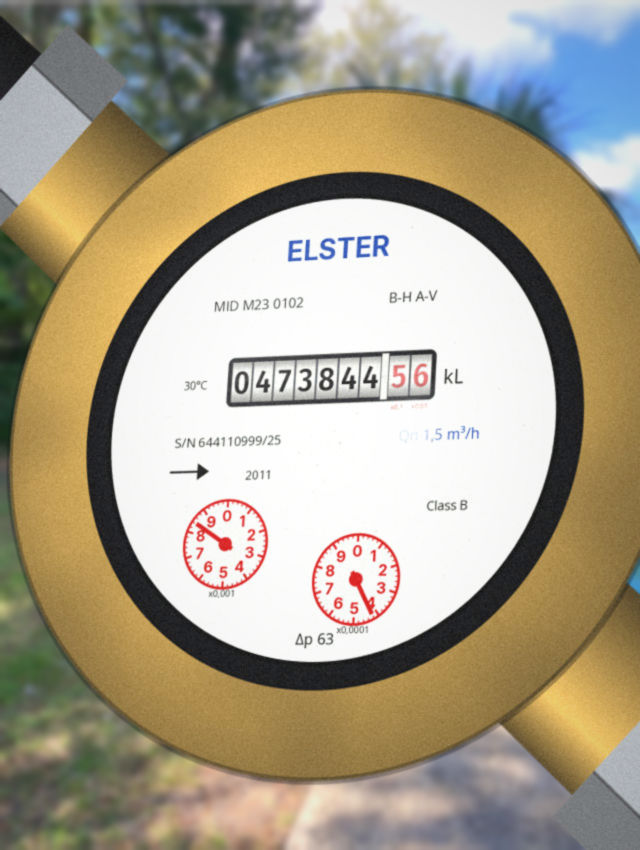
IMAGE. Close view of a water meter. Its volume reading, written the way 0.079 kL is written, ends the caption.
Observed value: 473844.5684 kL
